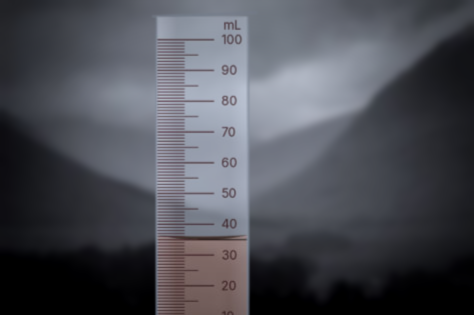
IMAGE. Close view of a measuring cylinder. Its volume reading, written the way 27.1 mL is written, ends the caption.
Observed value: 35 mL
